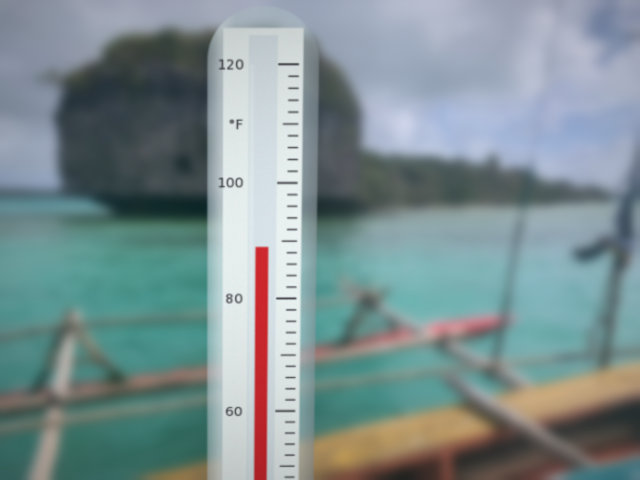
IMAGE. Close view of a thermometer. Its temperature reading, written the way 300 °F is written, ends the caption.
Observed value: 89 °F
